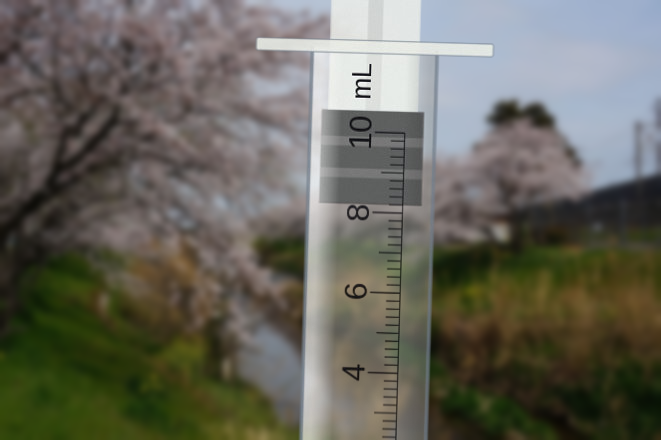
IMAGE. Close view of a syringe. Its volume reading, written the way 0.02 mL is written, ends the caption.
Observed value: 8.2 mL
